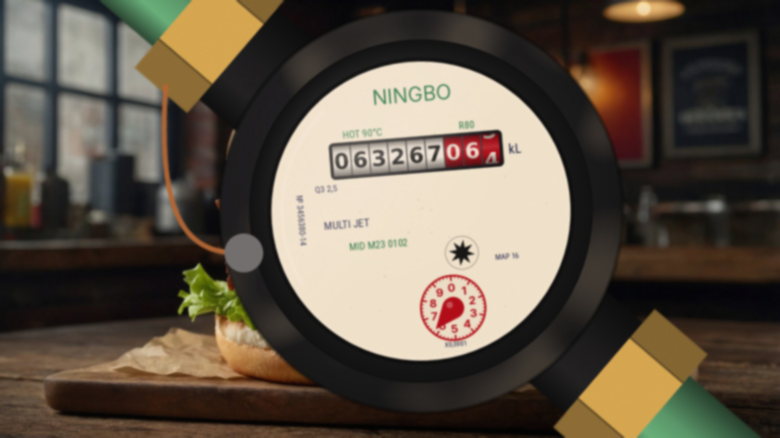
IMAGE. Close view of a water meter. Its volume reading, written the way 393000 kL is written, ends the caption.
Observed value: 63267.0636 kL
